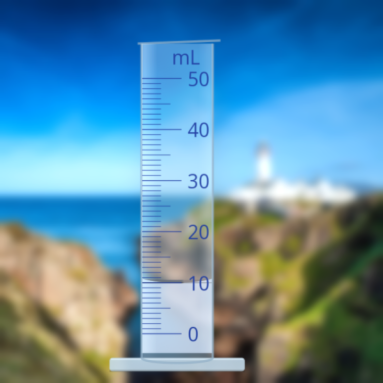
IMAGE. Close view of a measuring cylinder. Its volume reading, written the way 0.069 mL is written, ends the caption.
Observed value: 10 mL
